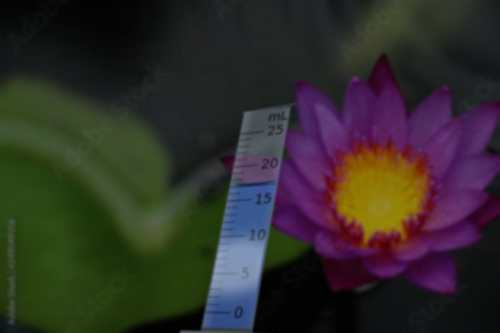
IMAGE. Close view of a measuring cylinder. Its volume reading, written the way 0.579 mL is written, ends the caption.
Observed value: 17 mL
